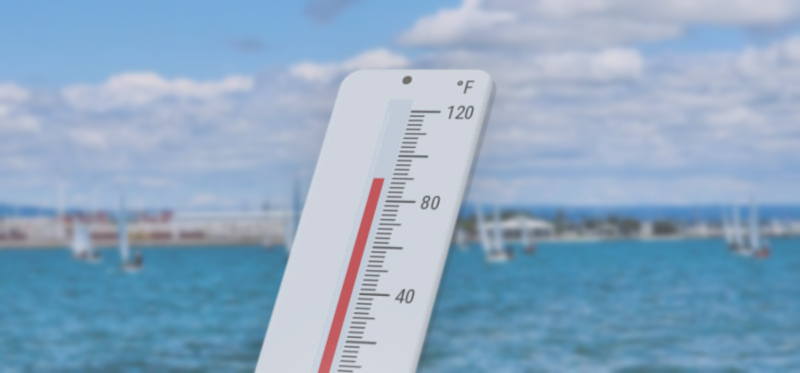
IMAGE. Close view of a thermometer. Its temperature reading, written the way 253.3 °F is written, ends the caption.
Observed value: 90 °F
